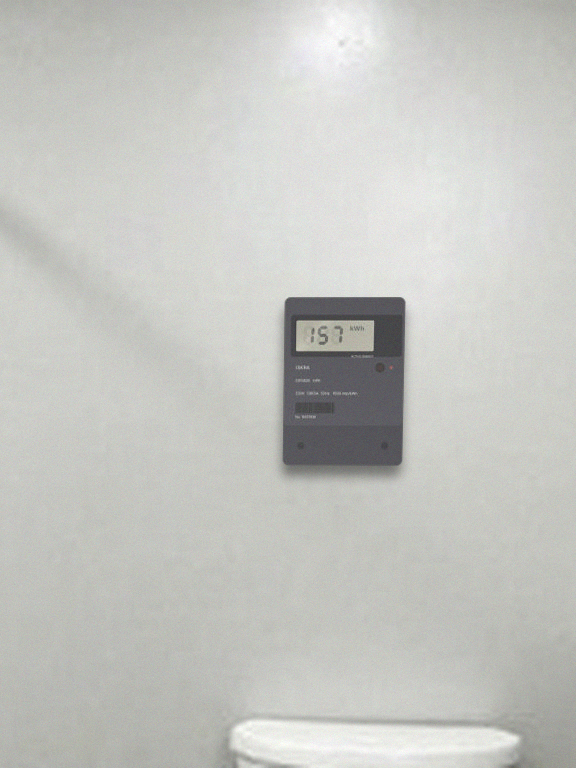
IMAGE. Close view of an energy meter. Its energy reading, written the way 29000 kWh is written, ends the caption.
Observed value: 157 kWh
